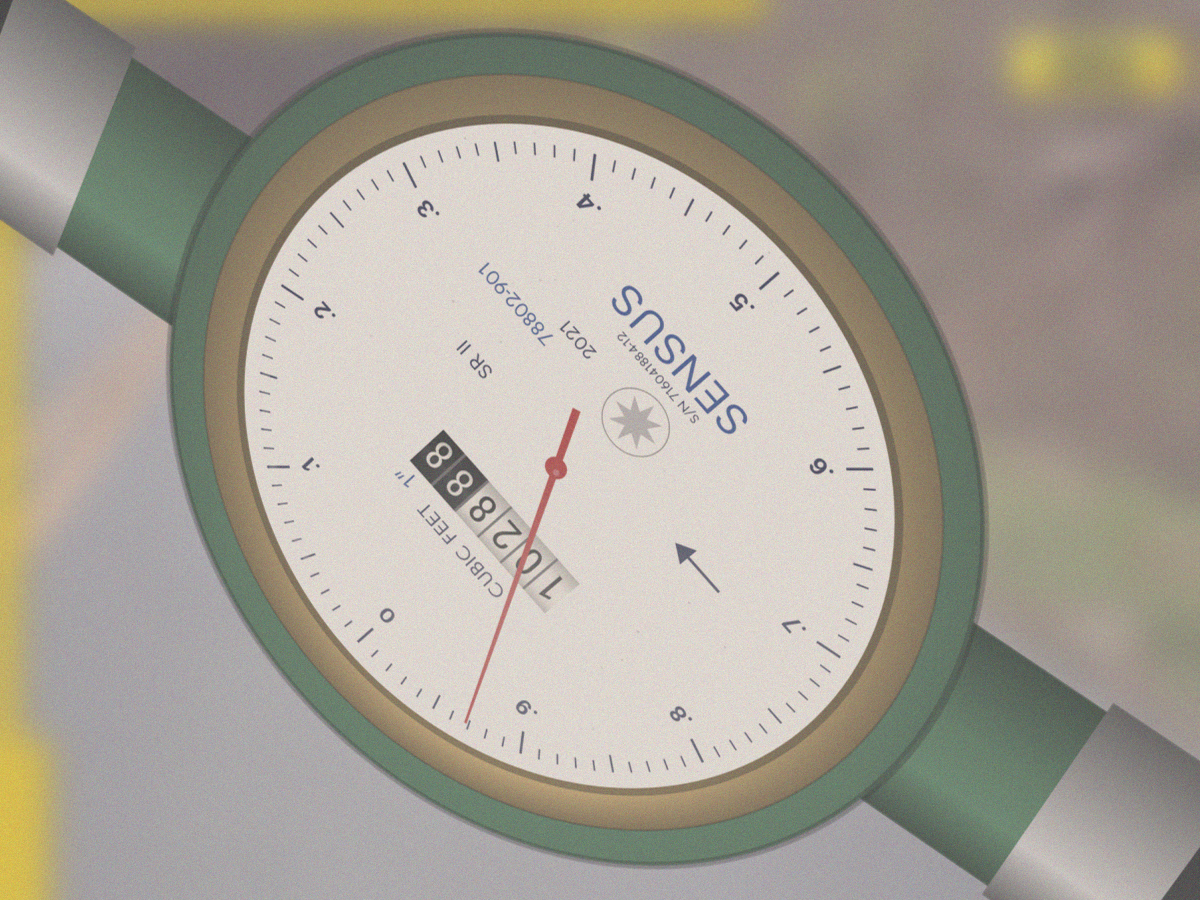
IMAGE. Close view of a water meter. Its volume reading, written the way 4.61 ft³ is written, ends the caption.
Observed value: 102887.93 ft³
